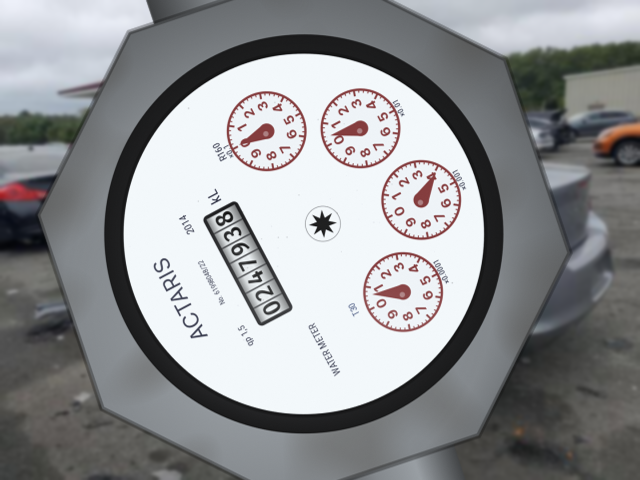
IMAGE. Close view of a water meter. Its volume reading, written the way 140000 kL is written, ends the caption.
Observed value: 247938.0040 kL
